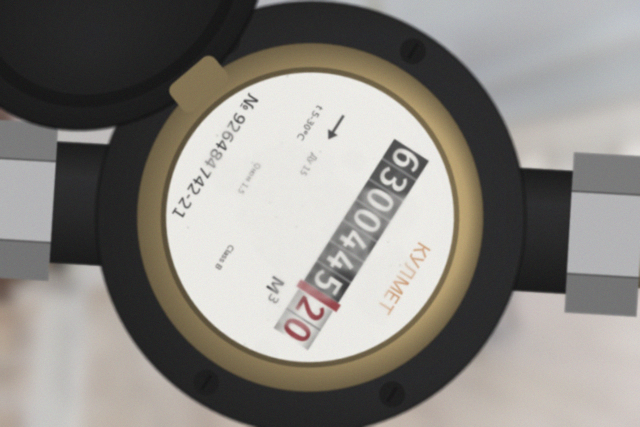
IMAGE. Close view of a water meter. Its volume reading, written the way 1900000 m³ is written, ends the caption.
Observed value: 6300445.20 m³
